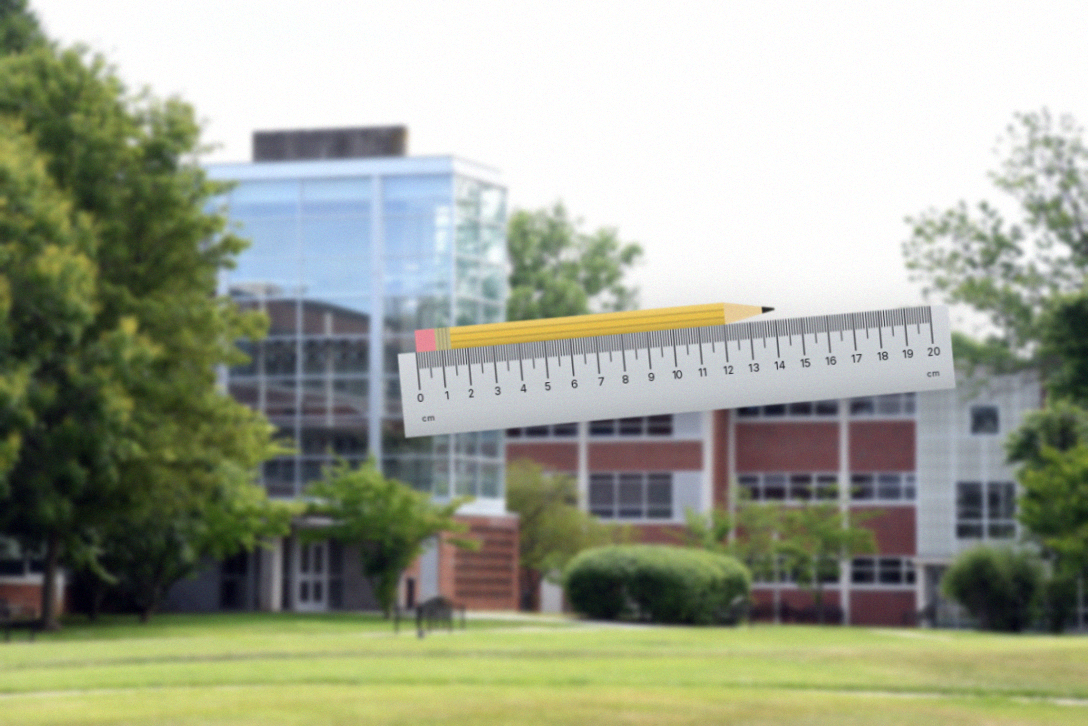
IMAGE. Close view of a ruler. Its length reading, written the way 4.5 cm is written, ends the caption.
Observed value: 14 cm
